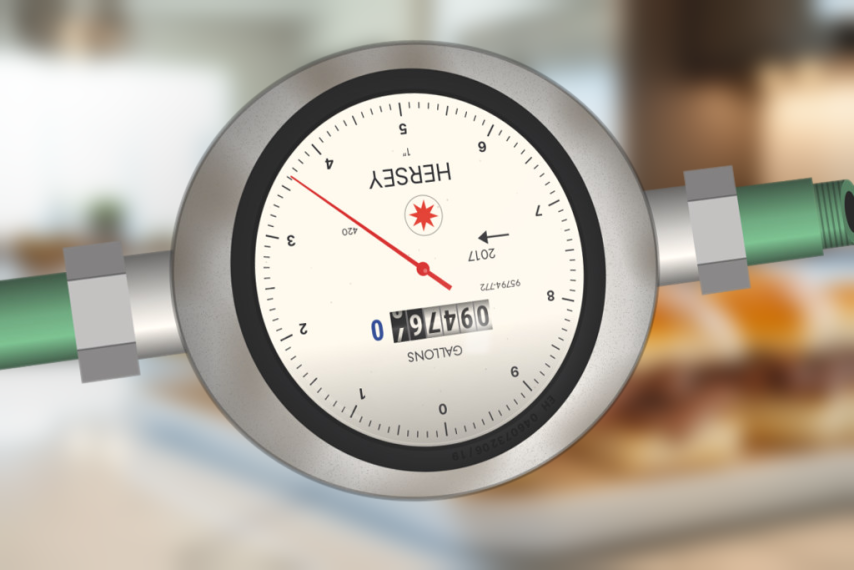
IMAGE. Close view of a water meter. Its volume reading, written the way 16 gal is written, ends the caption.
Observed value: 947673.6 gal
